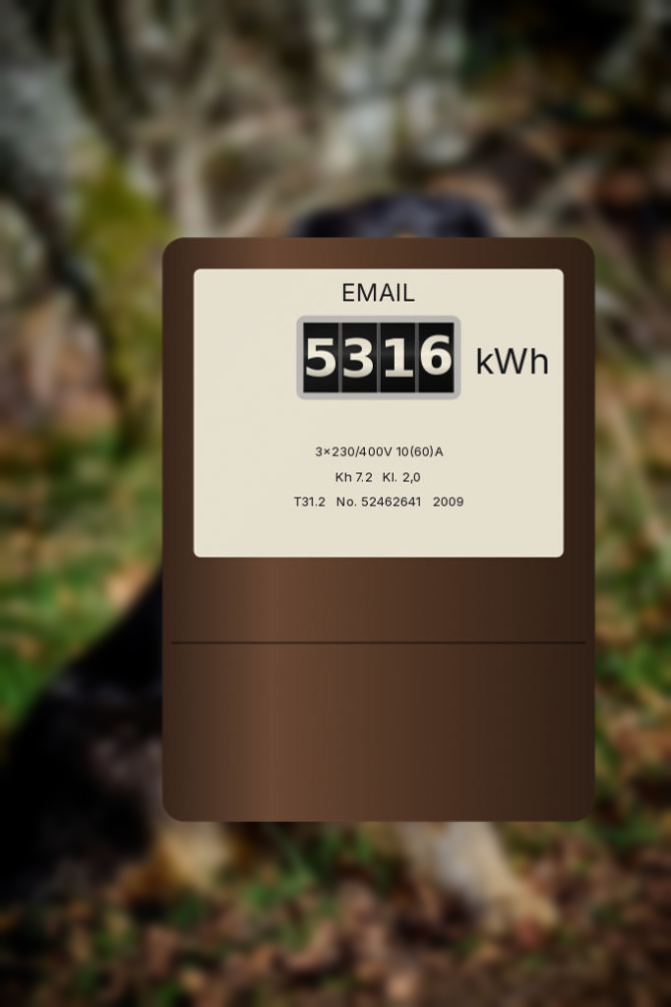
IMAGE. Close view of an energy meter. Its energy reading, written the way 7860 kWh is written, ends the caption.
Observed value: 5316 kWh
